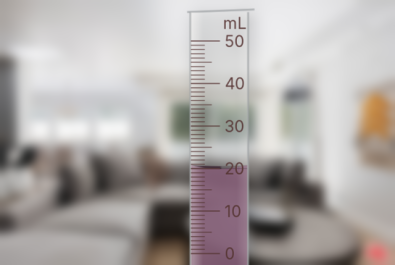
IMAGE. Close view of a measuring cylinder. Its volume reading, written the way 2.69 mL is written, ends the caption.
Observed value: 20 mL
